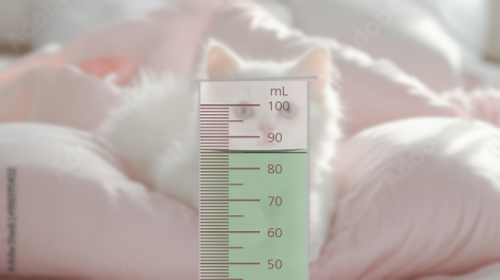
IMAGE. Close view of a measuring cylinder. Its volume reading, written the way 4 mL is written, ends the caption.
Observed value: 85 mL
